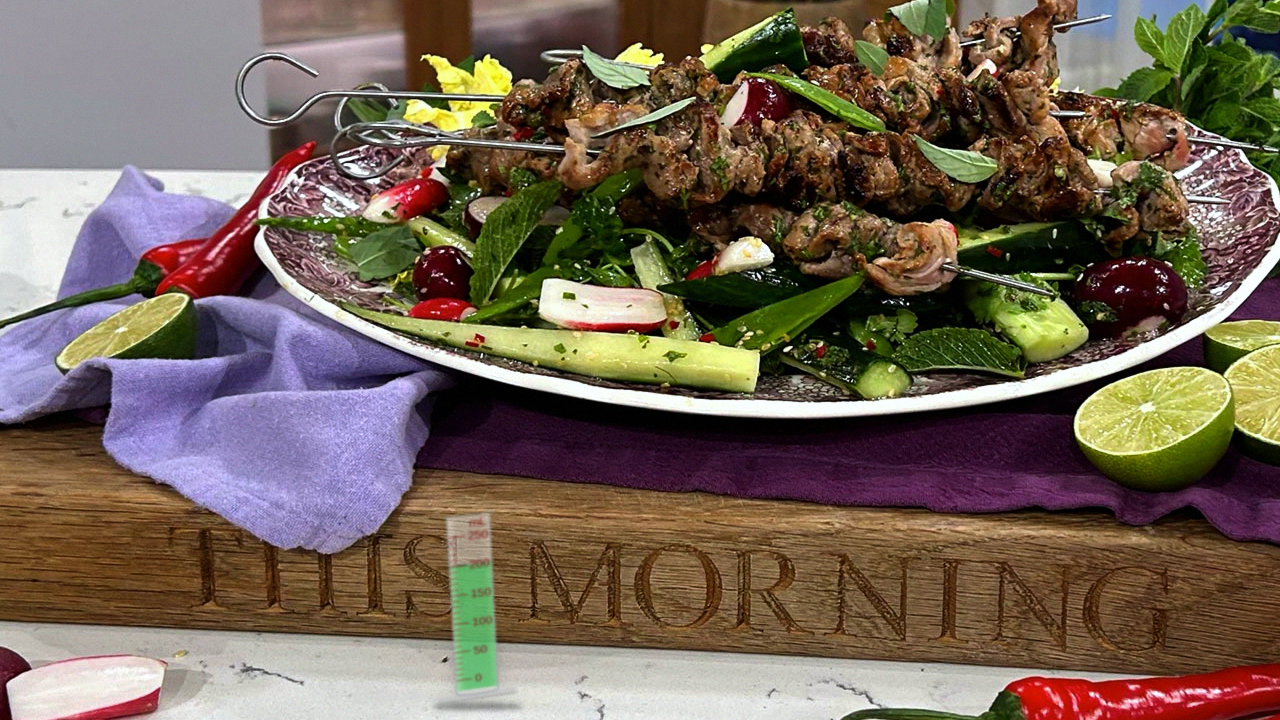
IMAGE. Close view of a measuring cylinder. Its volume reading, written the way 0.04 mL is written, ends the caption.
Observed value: 200 mL
